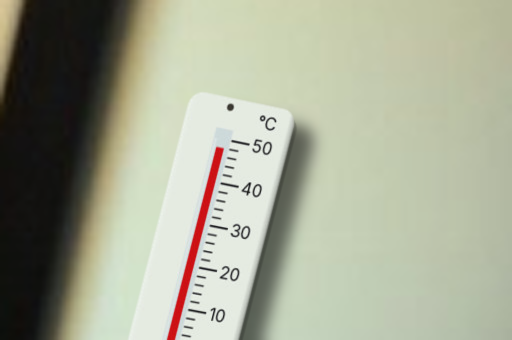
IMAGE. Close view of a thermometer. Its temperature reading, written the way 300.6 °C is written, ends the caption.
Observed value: 48 °C
